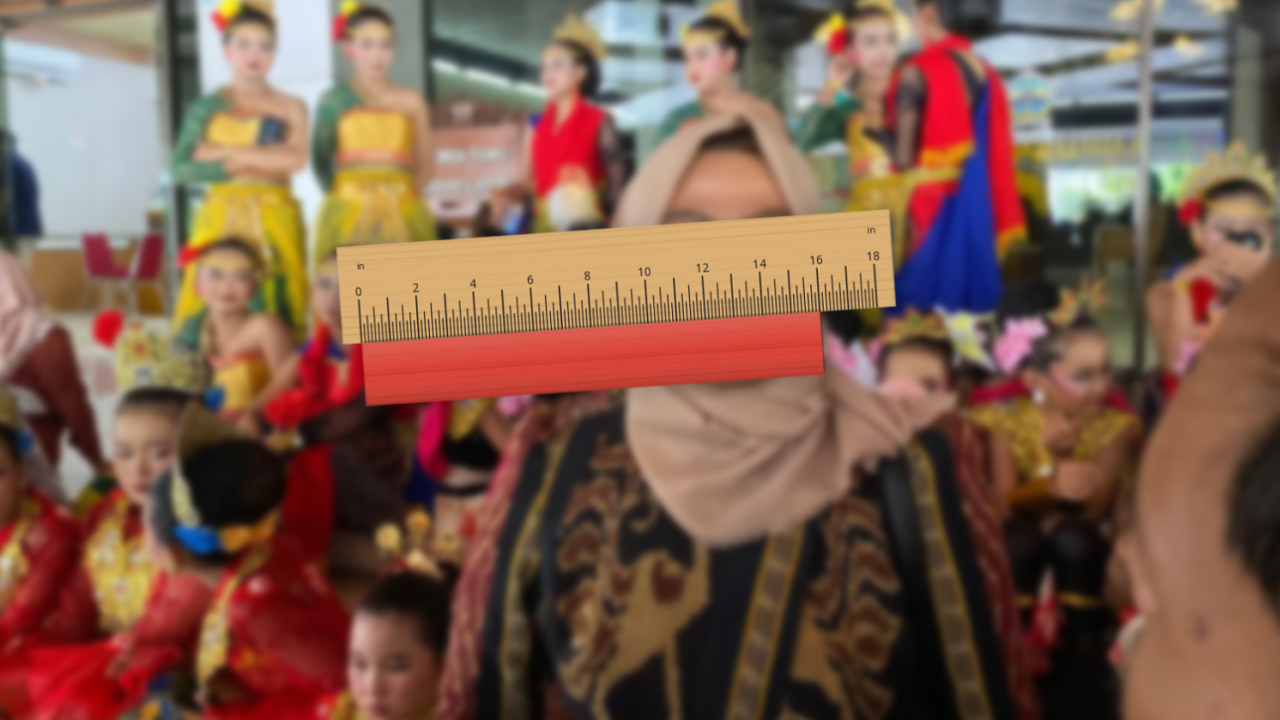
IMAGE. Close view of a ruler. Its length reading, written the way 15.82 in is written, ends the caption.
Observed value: 16 in
